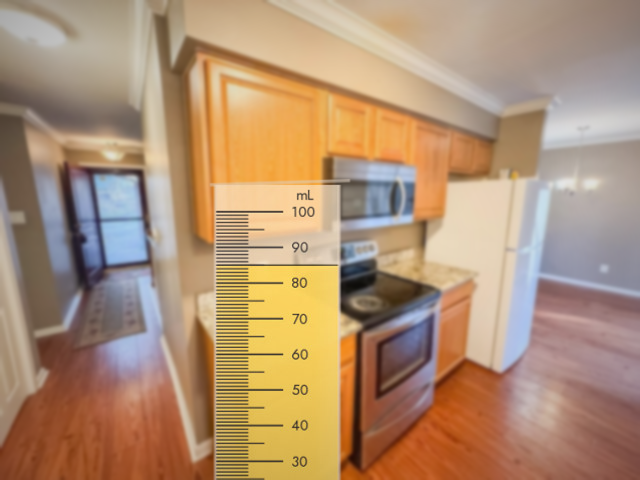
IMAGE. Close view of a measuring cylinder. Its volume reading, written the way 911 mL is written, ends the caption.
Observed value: 85 mL
